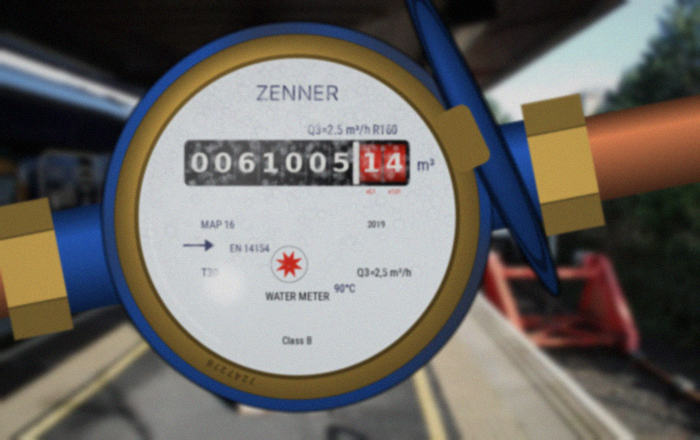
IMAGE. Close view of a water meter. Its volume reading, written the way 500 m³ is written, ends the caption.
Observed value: 61005.14 m³
